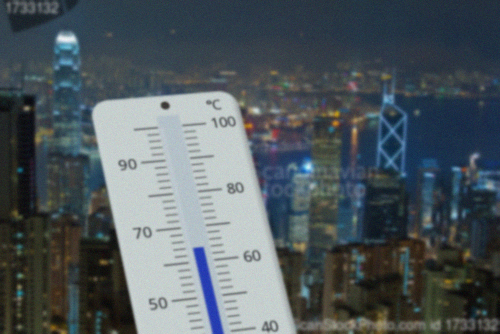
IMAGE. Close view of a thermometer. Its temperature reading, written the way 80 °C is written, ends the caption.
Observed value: 64 °C
